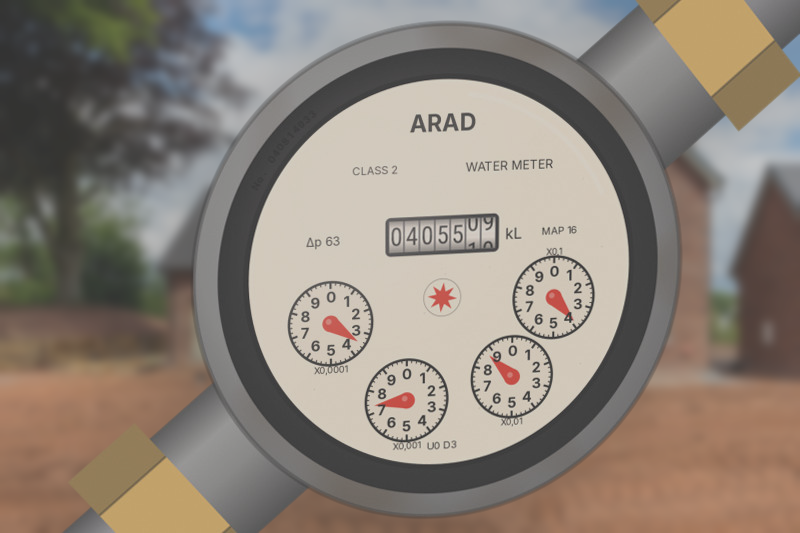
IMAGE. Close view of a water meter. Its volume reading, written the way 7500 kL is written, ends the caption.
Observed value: 405509.3873 kL
